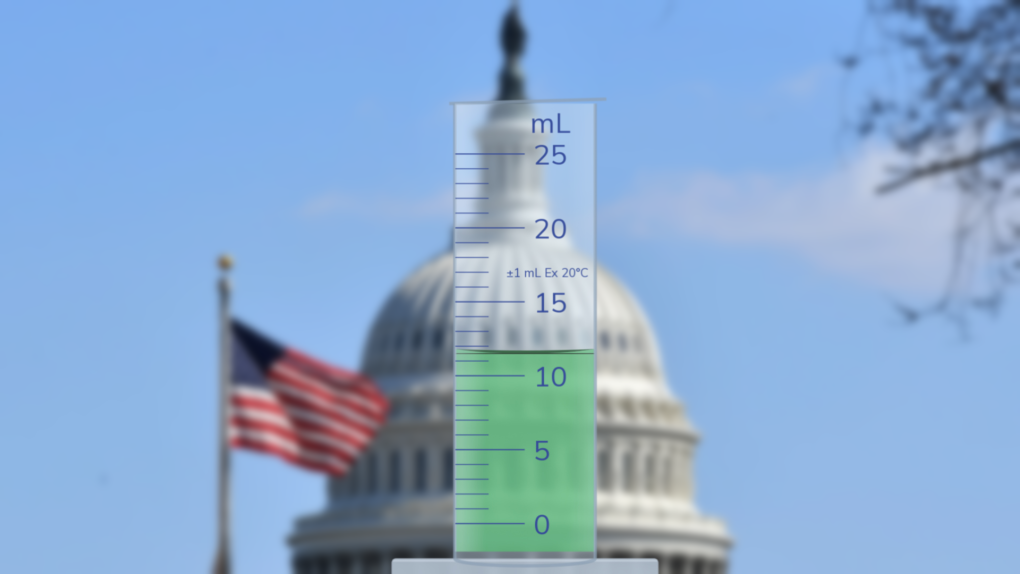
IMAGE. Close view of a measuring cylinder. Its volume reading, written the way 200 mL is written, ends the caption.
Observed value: 11.5 mL
